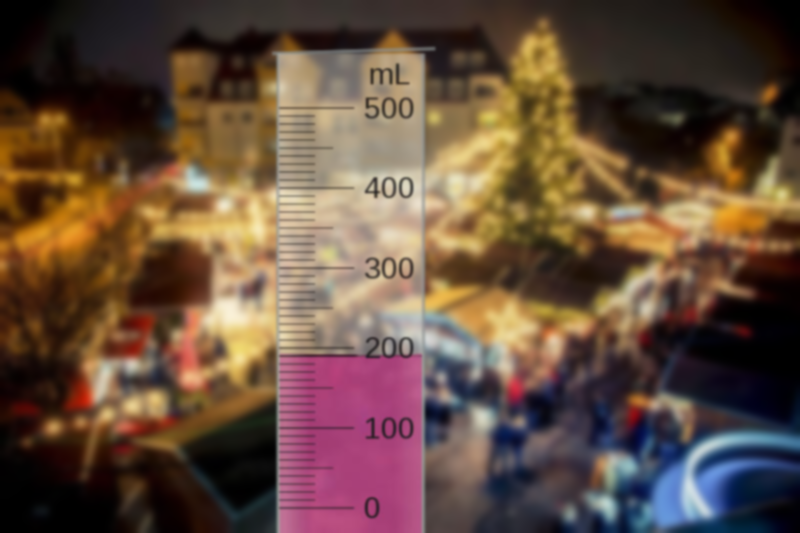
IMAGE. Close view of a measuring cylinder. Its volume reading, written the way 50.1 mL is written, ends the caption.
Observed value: 190 mL
